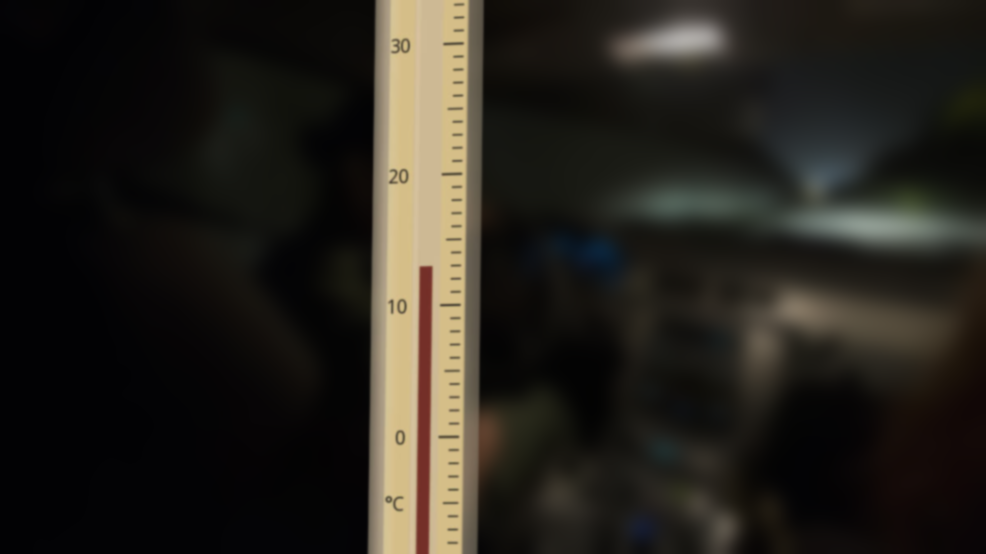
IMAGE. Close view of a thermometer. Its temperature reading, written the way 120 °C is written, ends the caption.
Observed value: 13 °C
